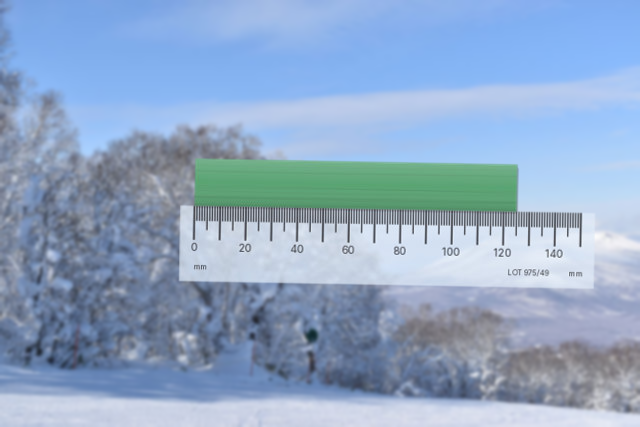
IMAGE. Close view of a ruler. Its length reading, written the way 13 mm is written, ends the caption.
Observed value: 125 mm
